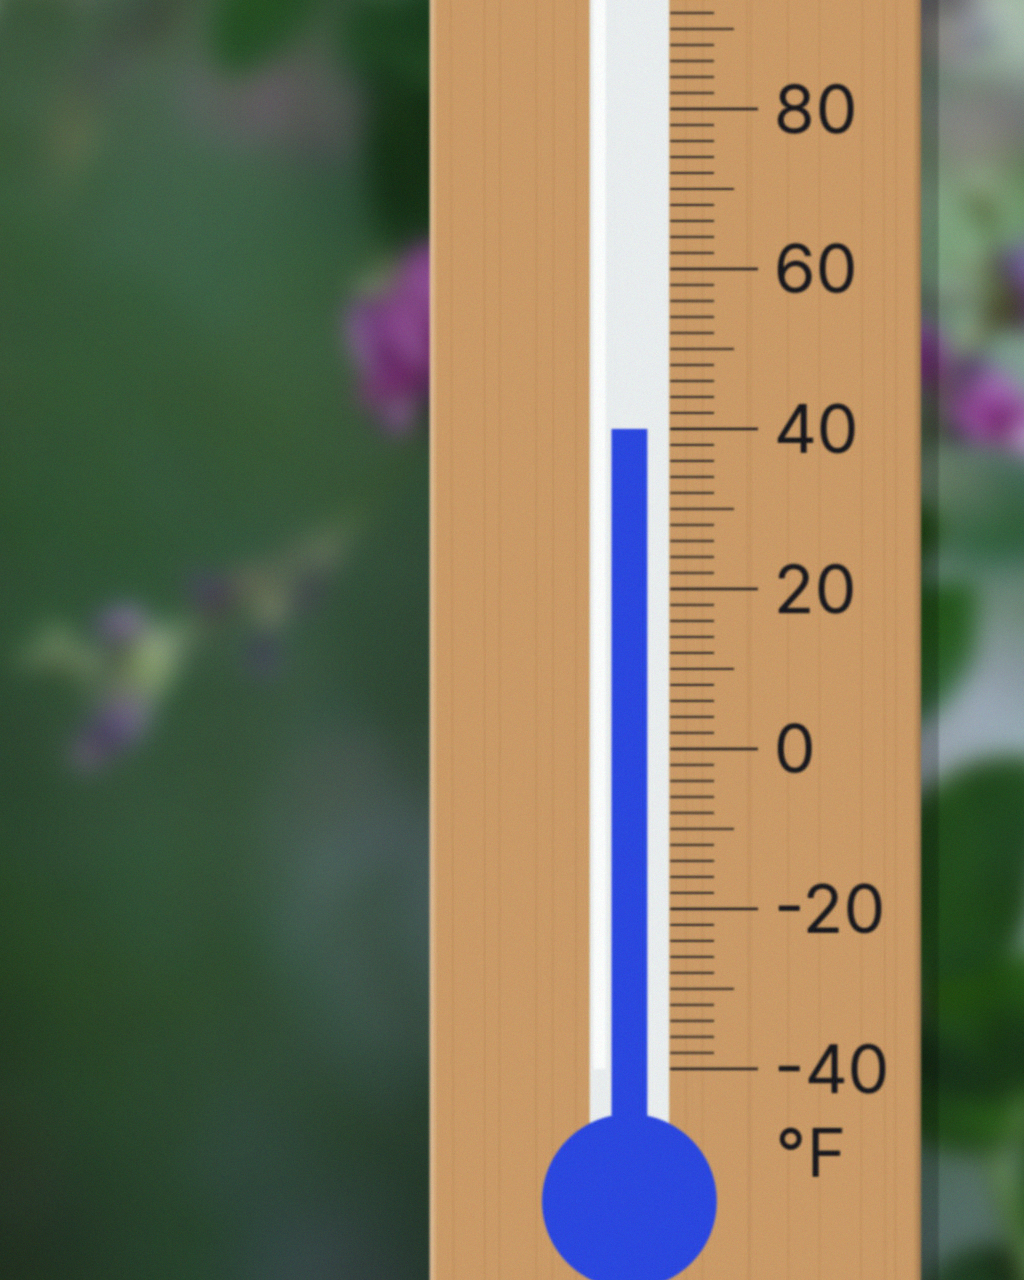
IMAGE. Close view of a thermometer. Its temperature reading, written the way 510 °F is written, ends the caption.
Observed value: 40 °F
